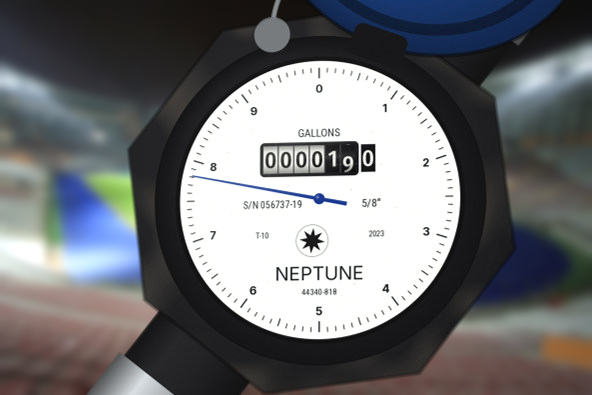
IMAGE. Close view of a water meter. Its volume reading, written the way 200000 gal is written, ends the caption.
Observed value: 187.8 gal
